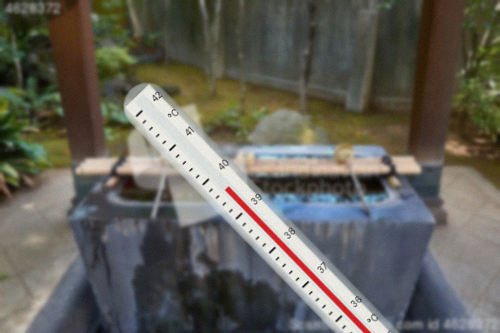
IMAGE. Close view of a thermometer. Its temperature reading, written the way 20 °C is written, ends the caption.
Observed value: 39.6 °C
